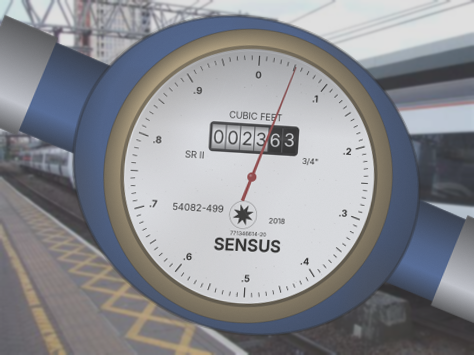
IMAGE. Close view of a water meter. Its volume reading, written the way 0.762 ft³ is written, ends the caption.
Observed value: 2363.05 ft³
